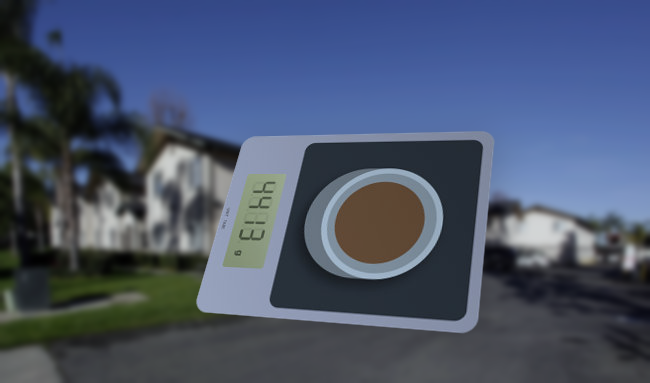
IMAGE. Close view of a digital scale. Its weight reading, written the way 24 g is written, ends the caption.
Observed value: 4413 g
